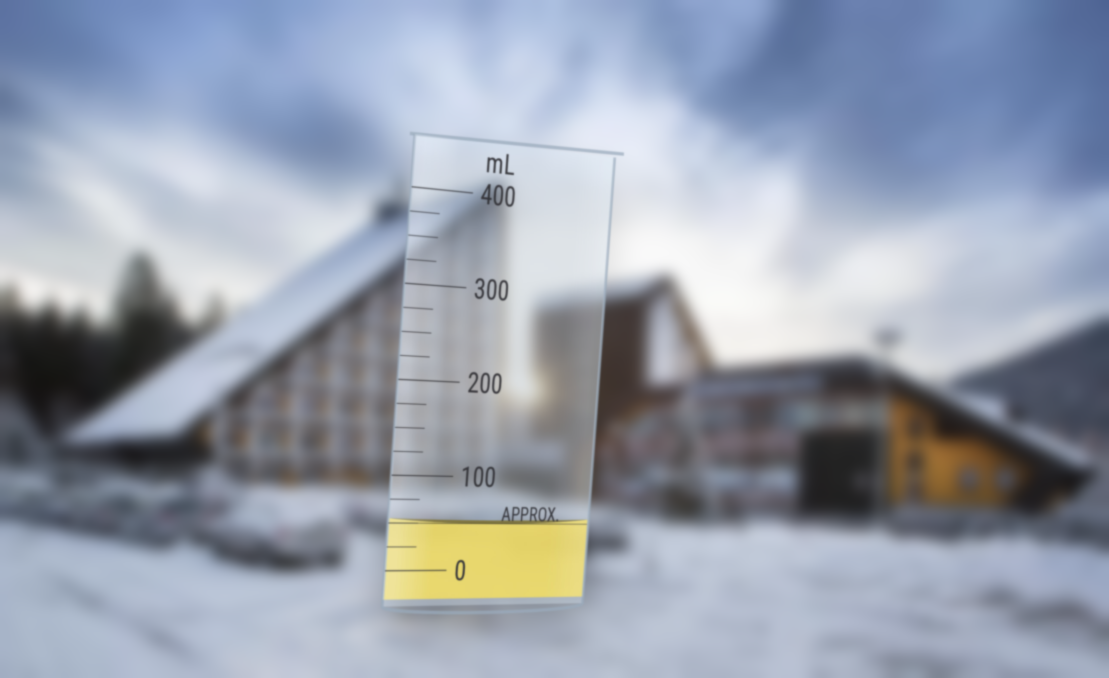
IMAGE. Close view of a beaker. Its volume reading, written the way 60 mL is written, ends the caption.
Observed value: 50 mL
